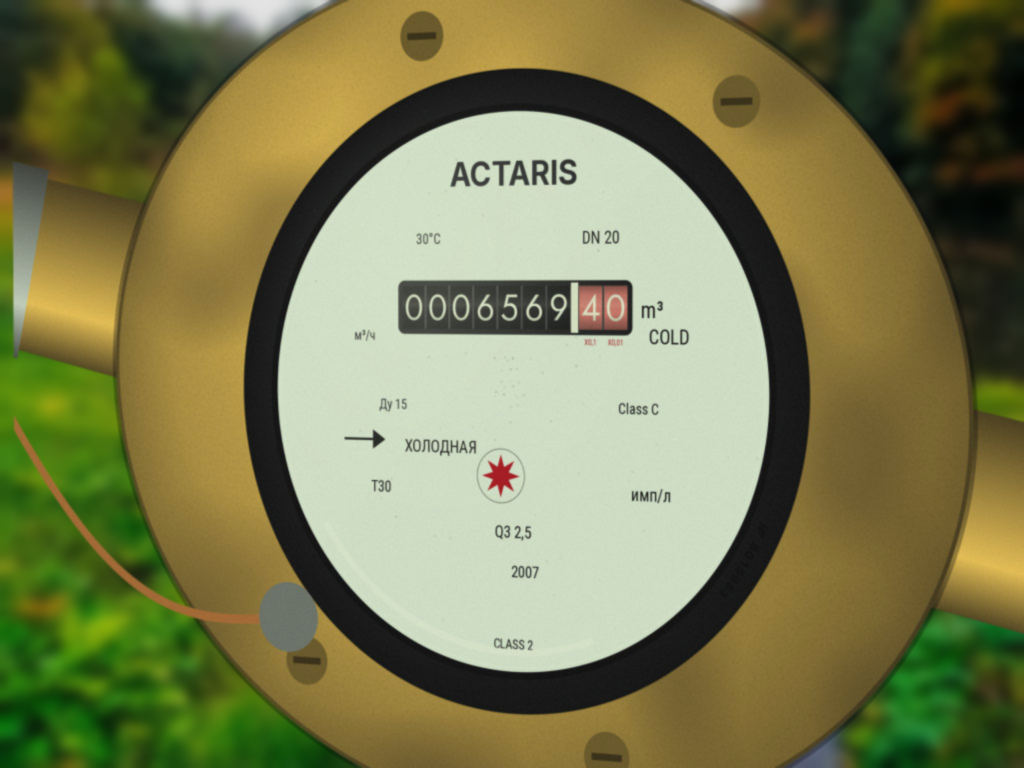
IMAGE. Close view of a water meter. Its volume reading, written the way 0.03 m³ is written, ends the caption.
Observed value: 6569.40 m³
